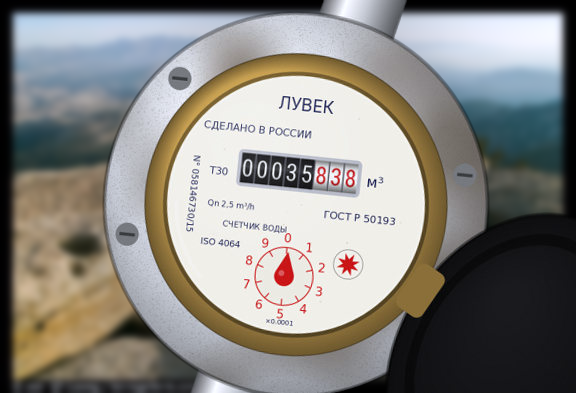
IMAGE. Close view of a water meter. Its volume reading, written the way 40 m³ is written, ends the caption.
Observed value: 35.8380 m³
